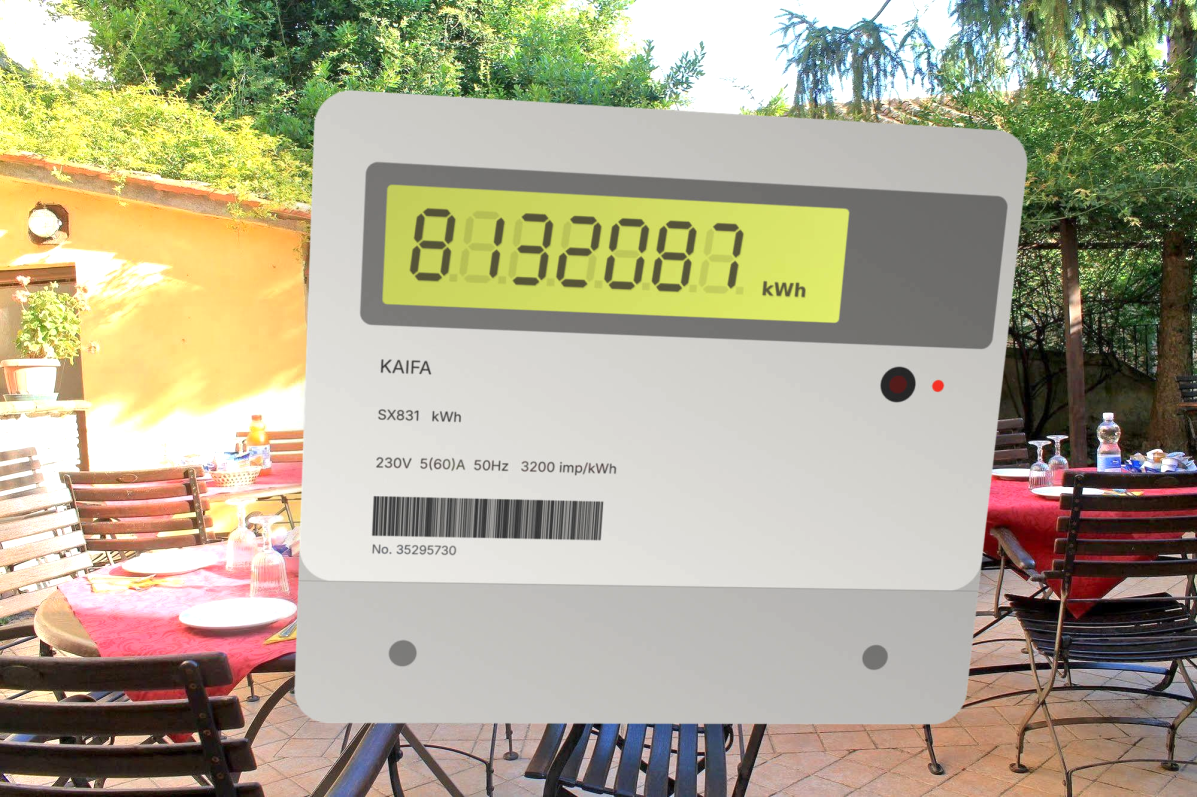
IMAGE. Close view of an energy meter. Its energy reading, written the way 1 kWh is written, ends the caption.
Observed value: 8132087 kWh
